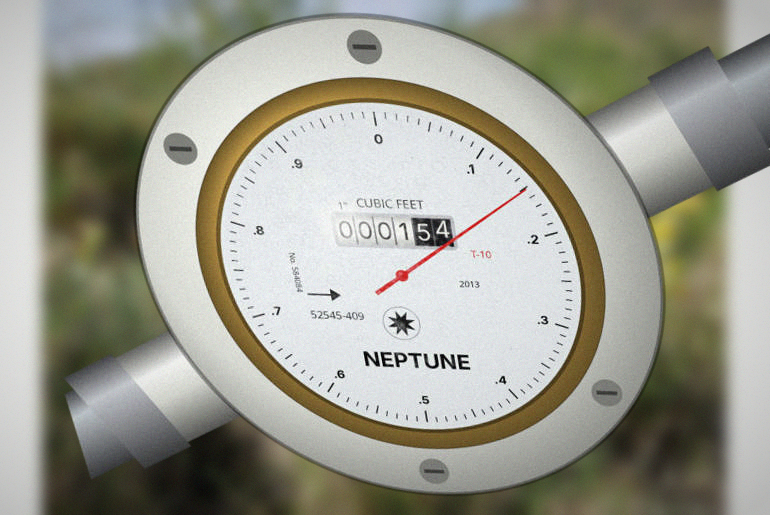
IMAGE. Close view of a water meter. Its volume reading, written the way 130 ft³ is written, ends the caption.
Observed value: 154.15 ft³
